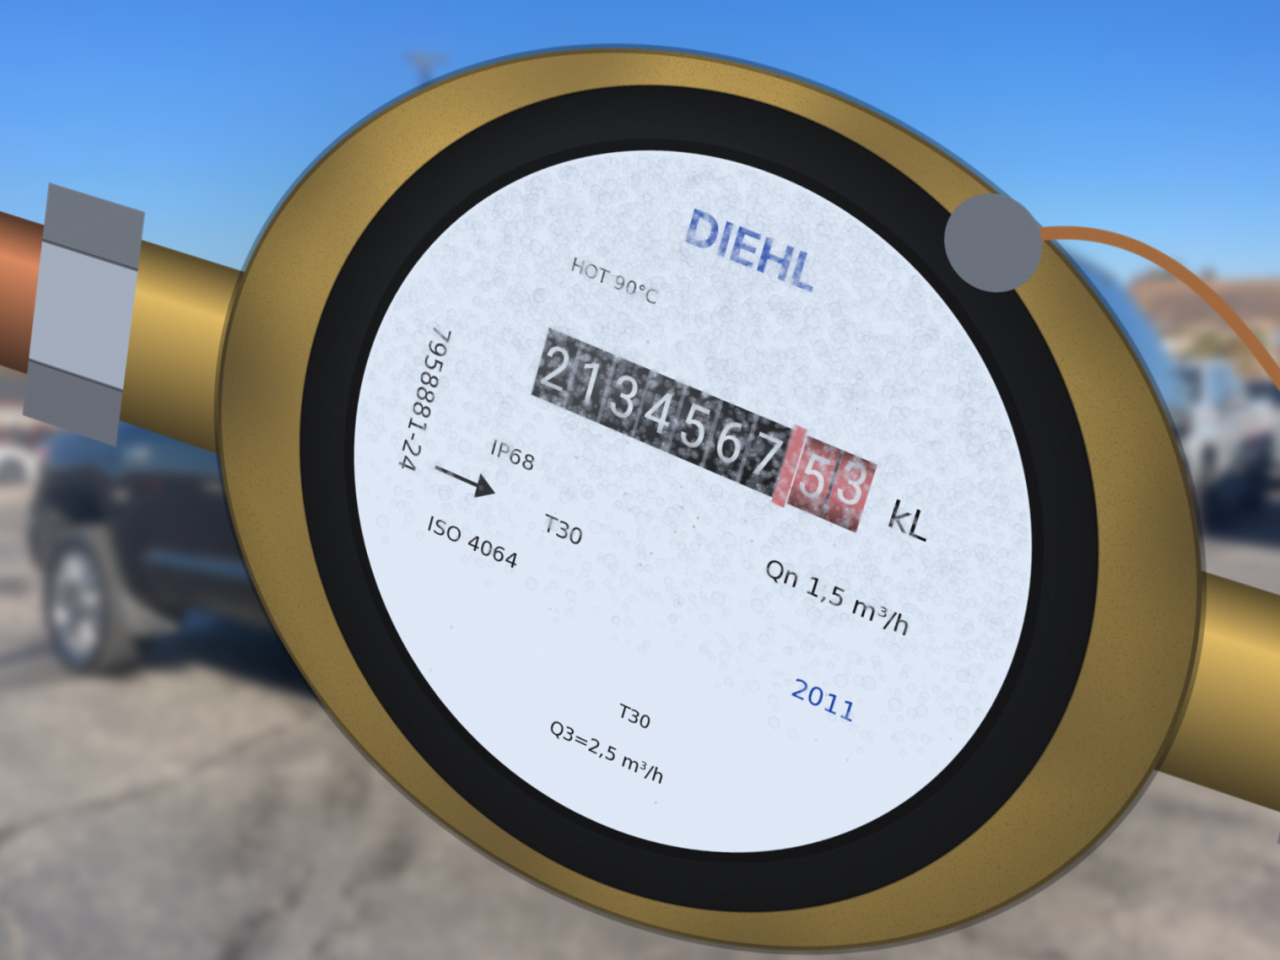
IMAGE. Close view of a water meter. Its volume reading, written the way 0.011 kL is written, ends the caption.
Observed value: 2134567.53 kL
